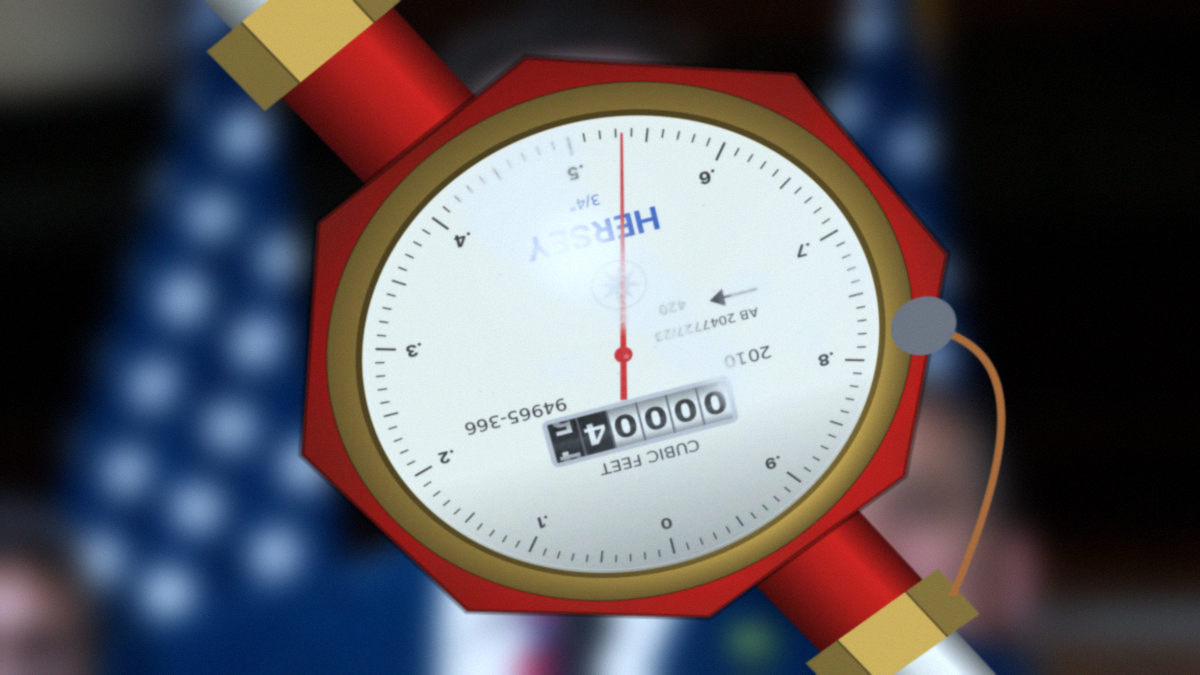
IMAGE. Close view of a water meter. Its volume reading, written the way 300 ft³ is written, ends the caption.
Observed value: 44.53 ft³
